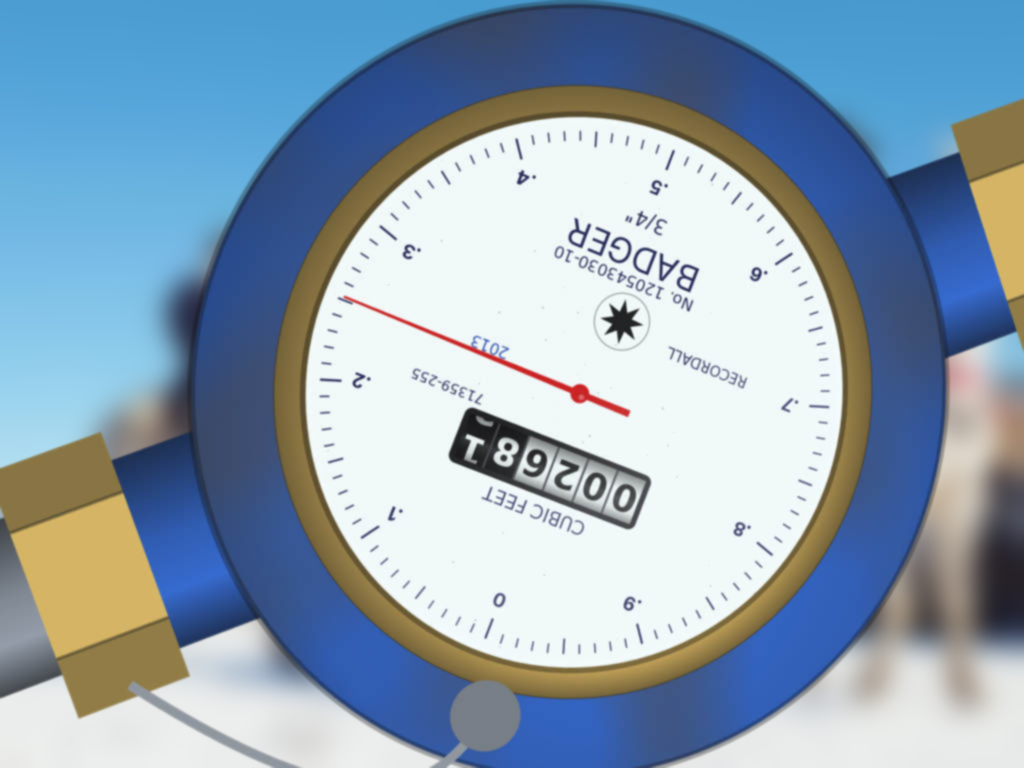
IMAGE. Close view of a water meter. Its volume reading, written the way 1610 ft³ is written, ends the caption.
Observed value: 2681.25 ft³
